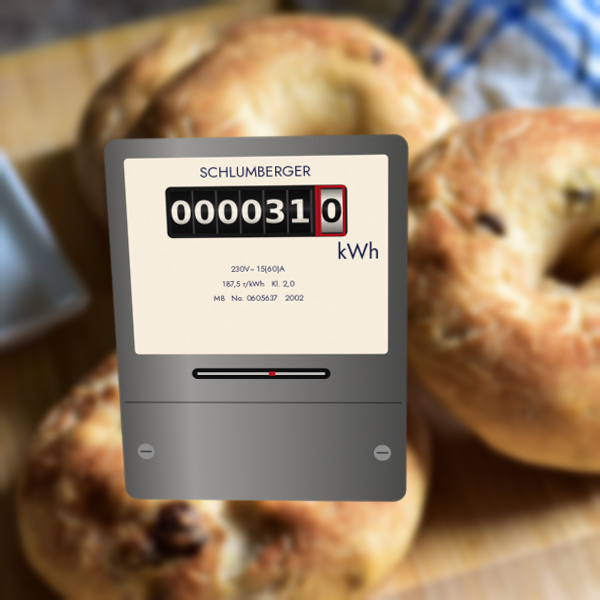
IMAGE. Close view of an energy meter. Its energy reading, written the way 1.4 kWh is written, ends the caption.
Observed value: 31.0 kWh
